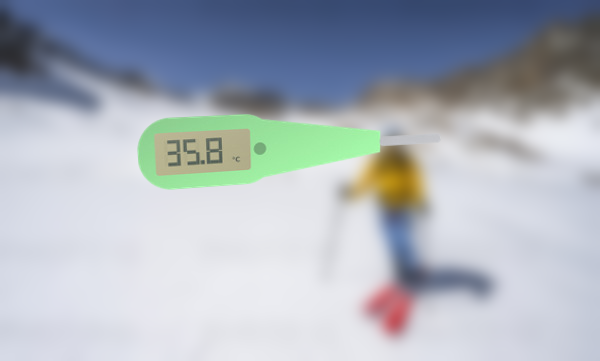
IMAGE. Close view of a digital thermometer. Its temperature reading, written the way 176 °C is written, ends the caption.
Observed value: 35.8 °C
